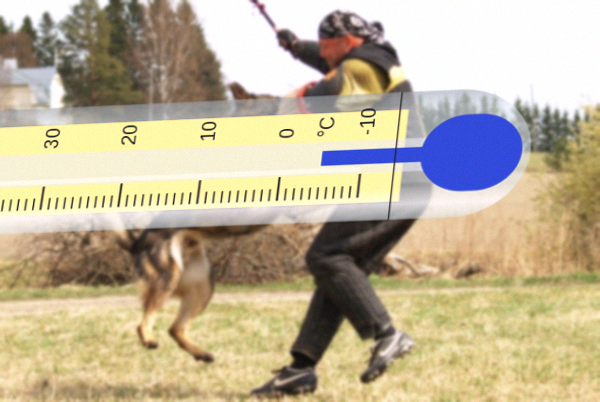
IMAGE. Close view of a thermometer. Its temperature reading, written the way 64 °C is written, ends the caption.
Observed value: -5 °C
